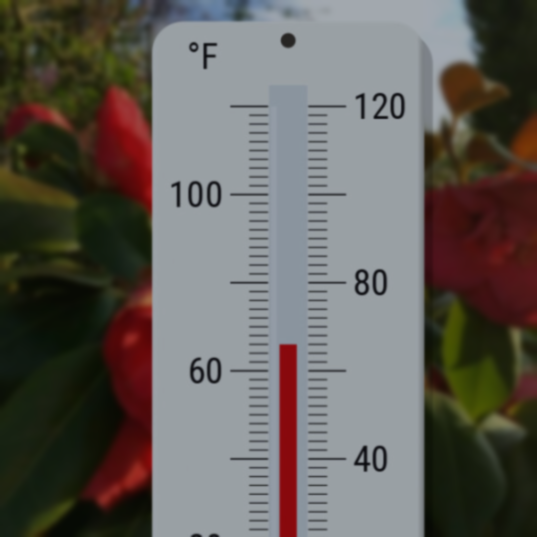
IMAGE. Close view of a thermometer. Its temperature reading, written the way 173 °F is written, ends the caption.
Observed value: 66 °F
